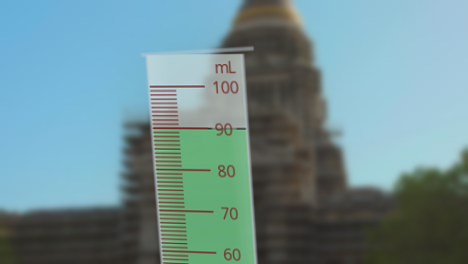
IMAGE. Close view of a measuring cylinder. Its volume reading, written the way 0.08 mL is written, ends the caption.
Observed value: 90 mL
